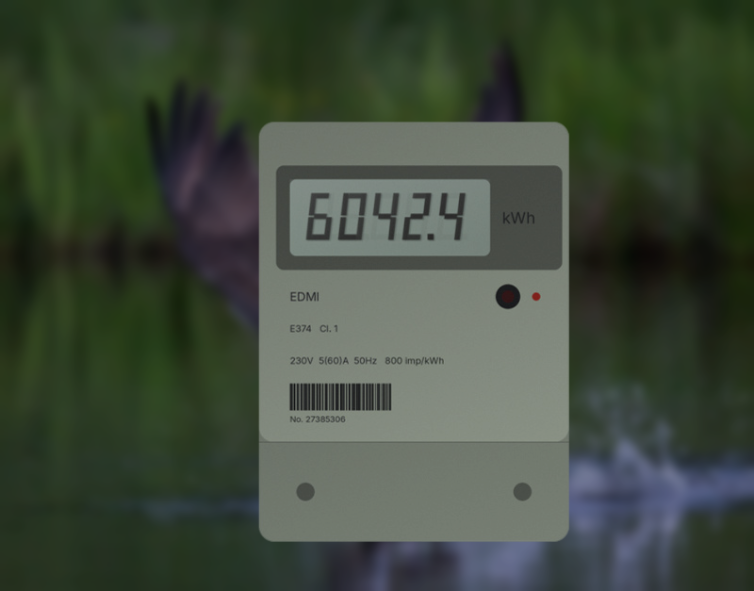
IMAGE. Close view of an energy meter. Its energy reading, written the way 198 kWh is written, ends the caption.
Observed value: 6042.4 kWh
